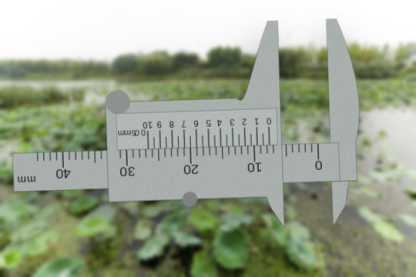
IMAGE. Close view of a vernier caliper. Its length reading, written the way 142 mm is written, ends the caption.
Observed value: 7.6 mm
